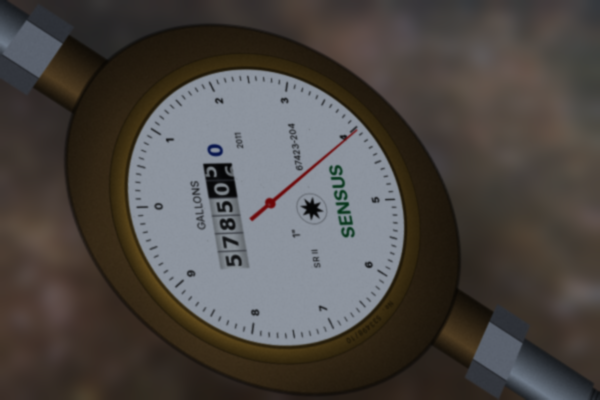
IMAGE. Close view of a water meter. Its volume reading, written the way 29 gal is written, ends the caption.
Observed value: 5785054.0 gal
